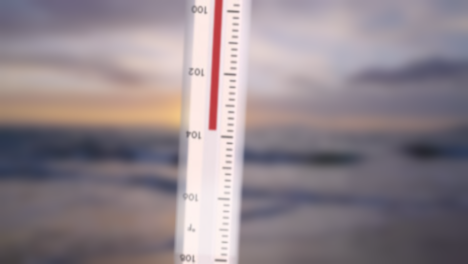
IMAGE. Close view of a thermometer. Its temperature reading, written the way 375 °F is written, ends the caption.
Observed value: 103.8 °F
